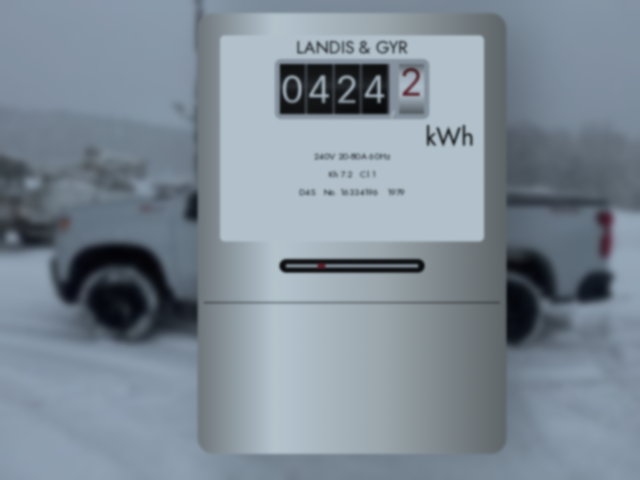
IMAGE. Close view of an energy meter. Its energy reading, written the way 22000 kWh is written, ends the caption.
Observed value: 424.2 kWh
